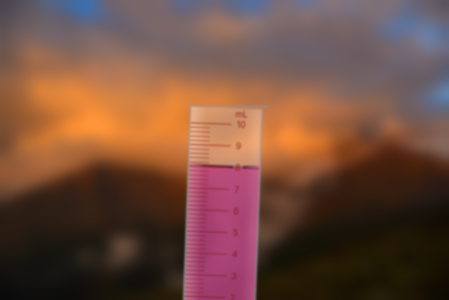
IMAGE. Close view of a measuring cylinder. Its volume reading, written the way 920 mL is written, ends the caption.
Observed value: 8 mL
